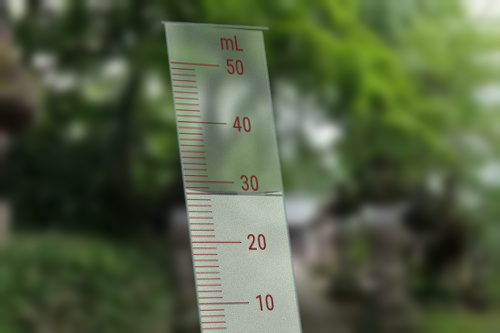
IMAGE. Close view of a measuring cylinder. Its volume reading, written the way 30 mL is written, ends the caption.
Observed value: 28 mL
